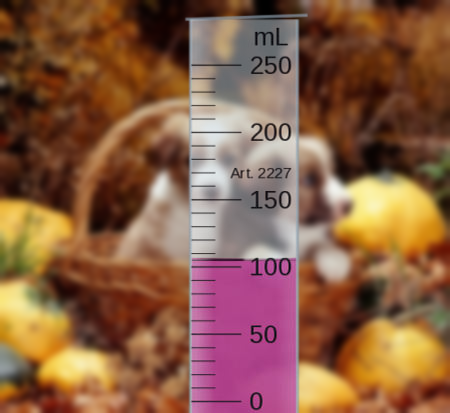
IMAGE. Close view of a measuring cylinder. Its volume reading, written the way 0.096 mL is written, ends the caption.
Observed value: 105 mL
